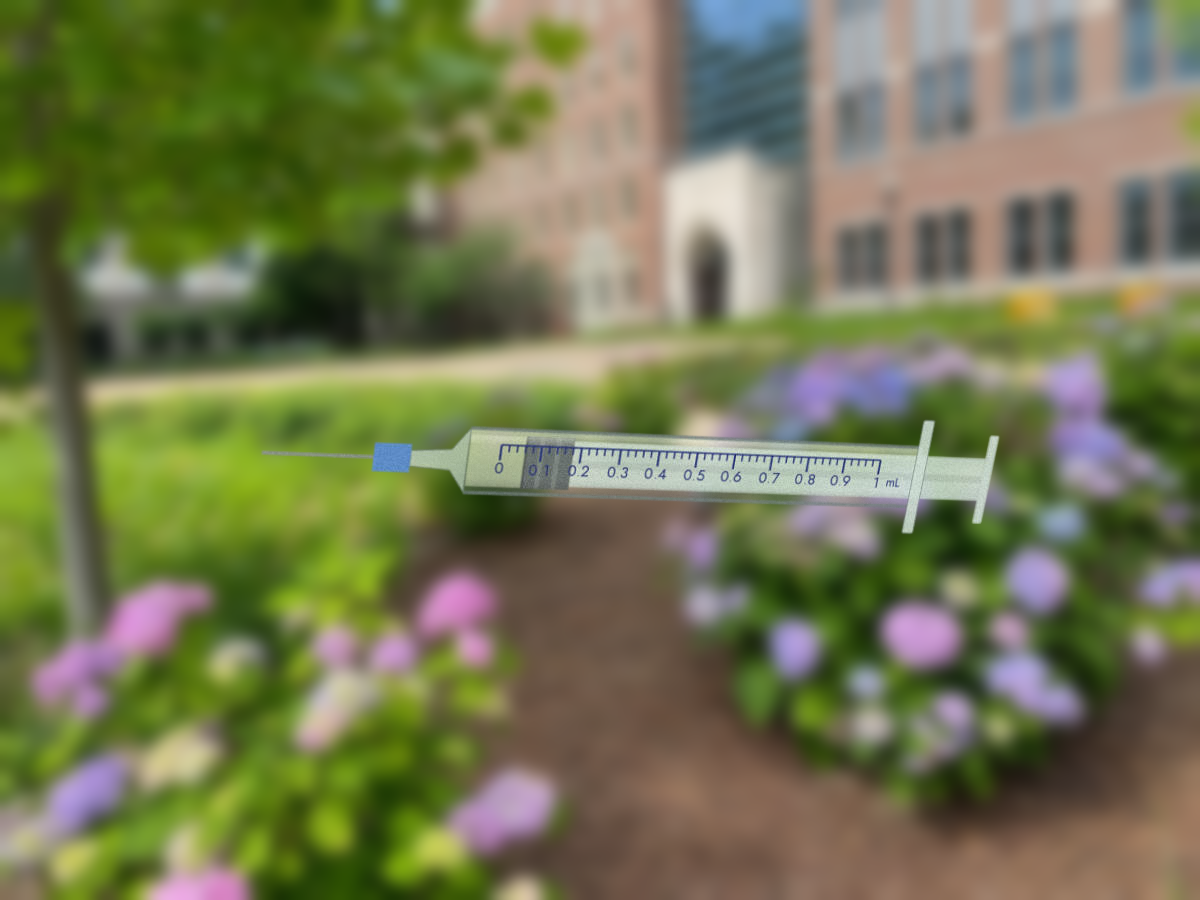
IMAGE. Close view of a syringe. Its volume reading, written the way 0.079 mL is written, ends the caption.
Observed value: 0.06 mL
